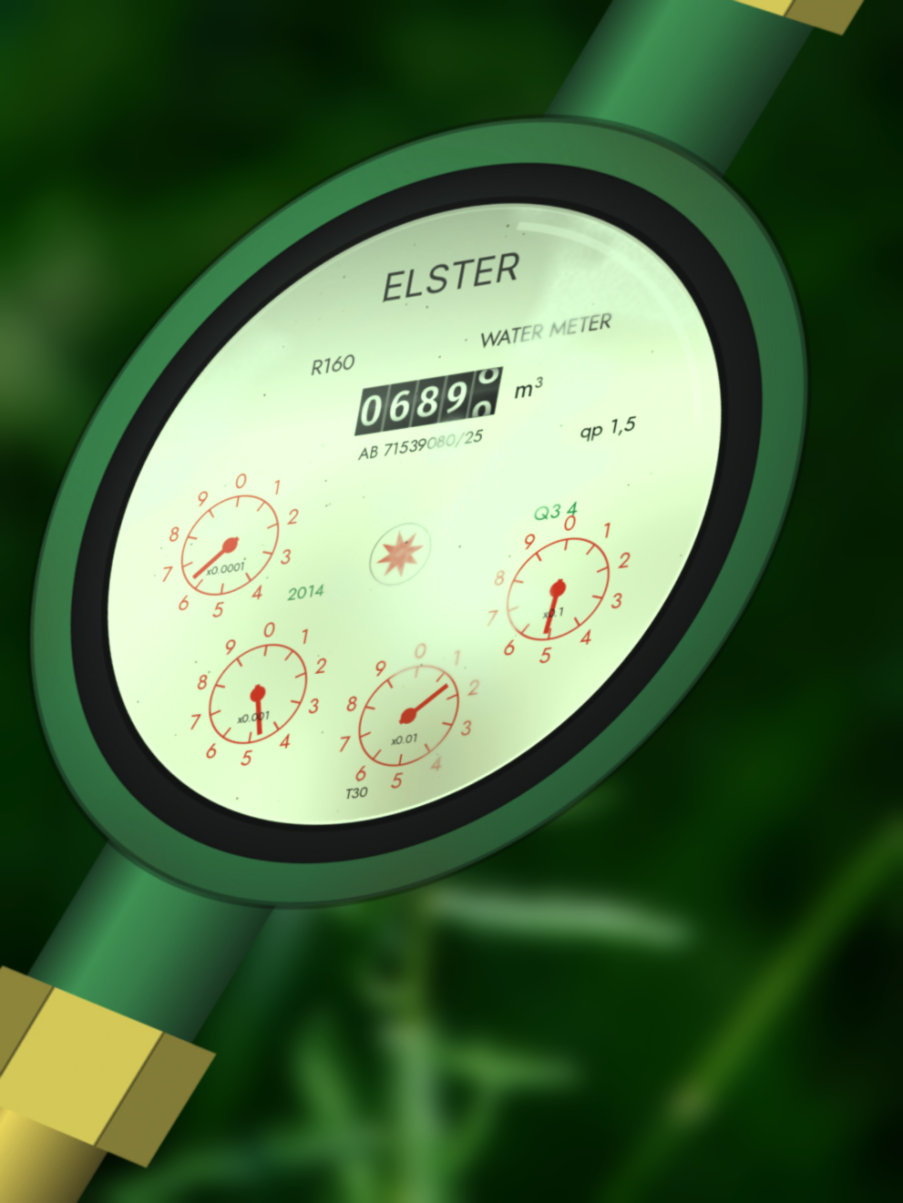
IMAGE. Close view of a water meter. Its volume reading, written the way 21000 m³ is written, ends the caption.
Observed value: 6898.5146 m³
